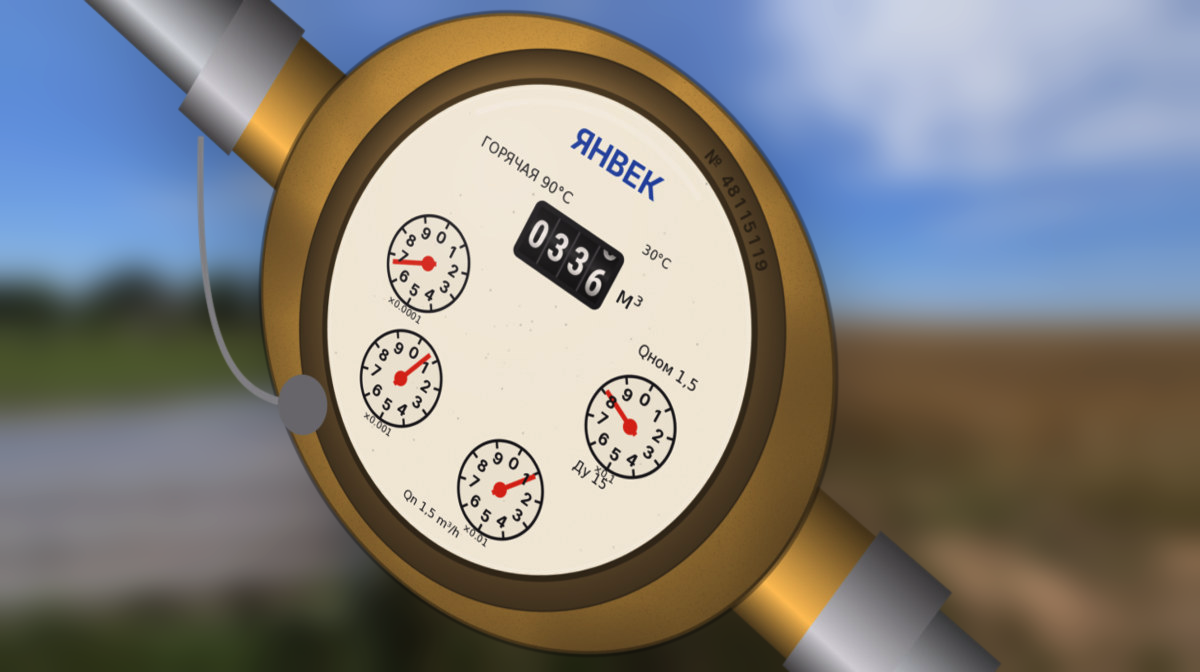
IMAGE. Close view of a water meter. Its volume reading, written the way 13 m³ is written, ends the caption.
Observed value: 335.8106 m³
